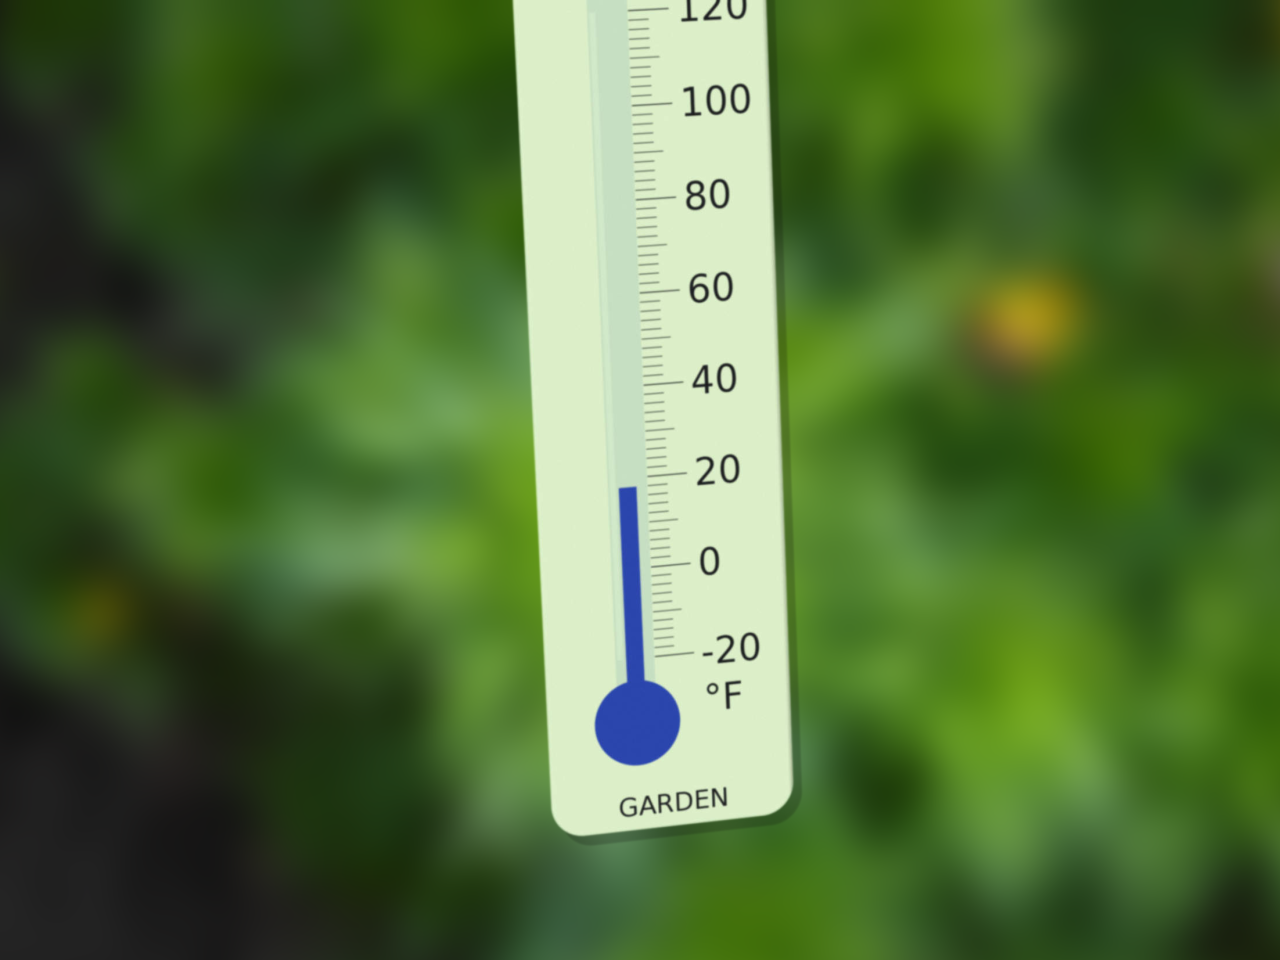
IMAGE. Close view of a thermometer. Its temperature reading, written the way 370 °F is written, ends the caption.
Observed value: 18 °F
